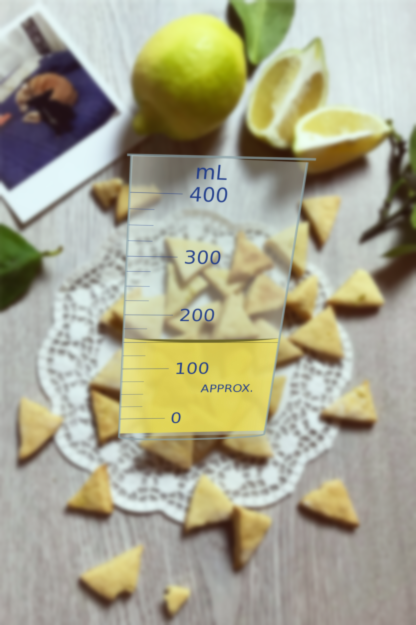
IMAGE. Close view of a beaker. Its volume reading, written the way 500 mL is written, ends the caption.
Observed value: 150 mL
